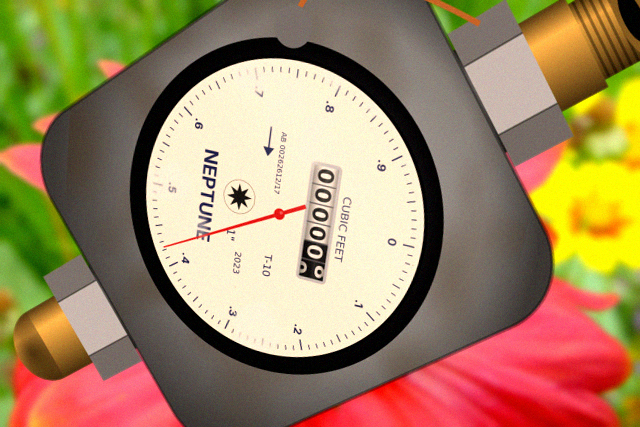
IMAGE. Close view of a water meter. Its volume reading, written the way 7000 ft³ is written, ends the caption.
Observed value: 8.42 ft³
